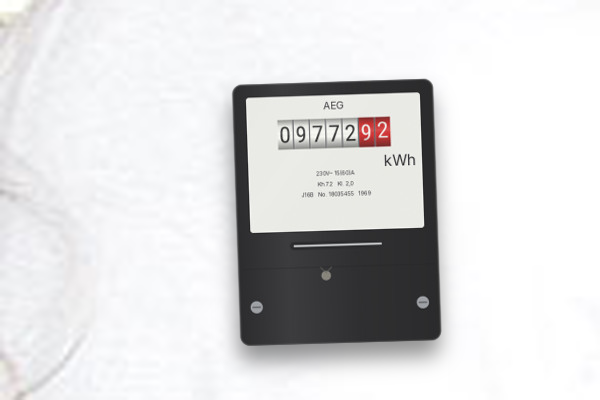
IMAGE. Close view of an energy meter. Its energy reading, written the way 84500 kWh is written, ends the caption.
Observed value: 9772.92 kWh
